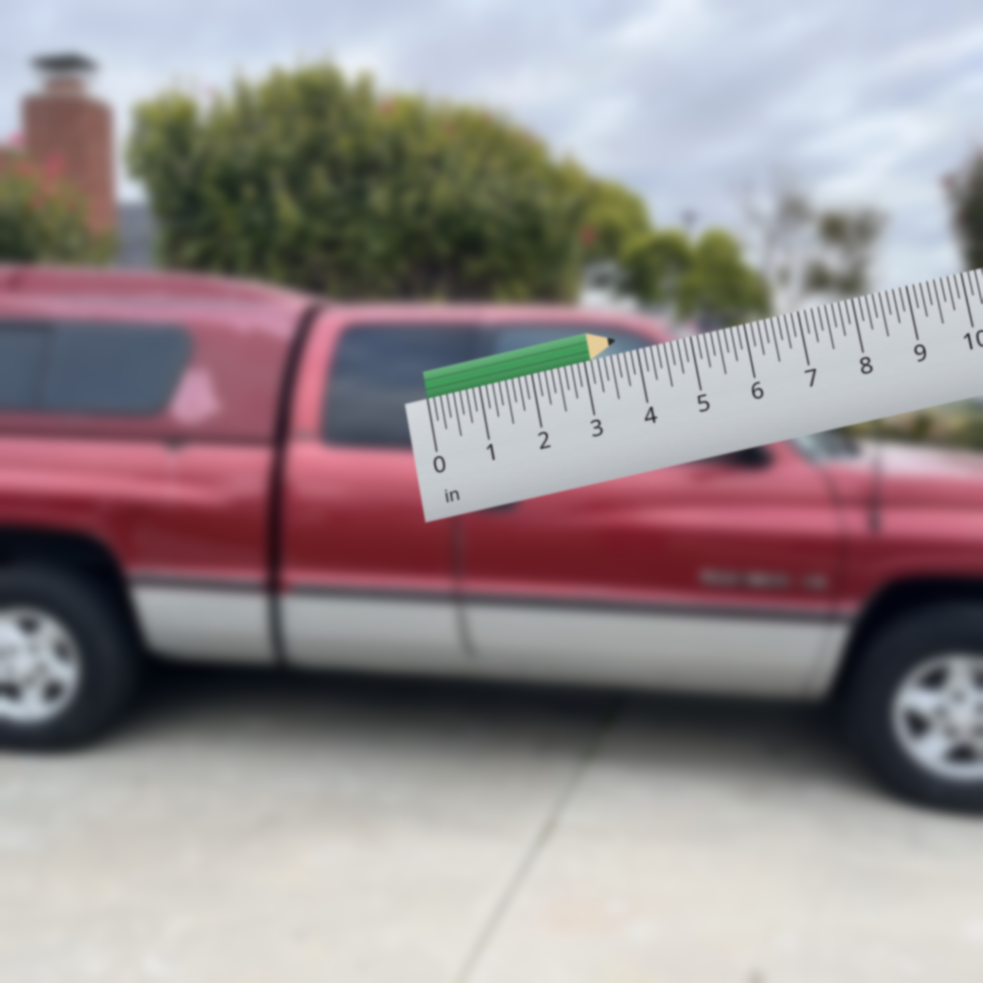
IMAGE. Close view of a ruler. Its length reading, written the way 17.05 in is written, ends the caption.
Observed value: 3.625 in
